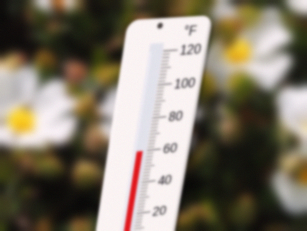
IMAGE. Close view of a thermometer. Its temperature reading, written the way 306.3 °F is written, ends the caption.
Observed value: 60 °F
